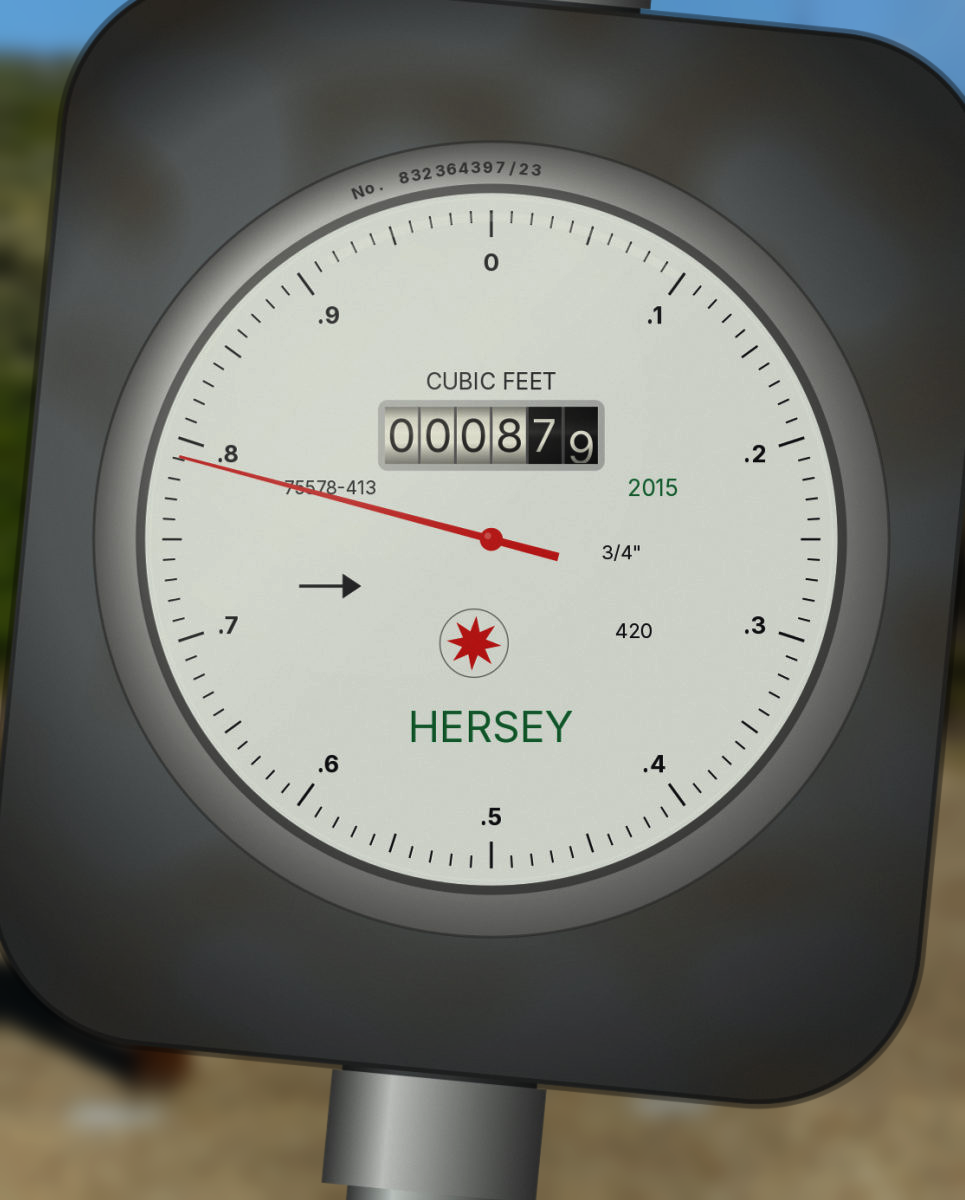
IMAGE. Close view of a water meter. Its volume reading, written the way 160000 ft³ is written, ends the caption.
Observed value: 878.79 ft³
